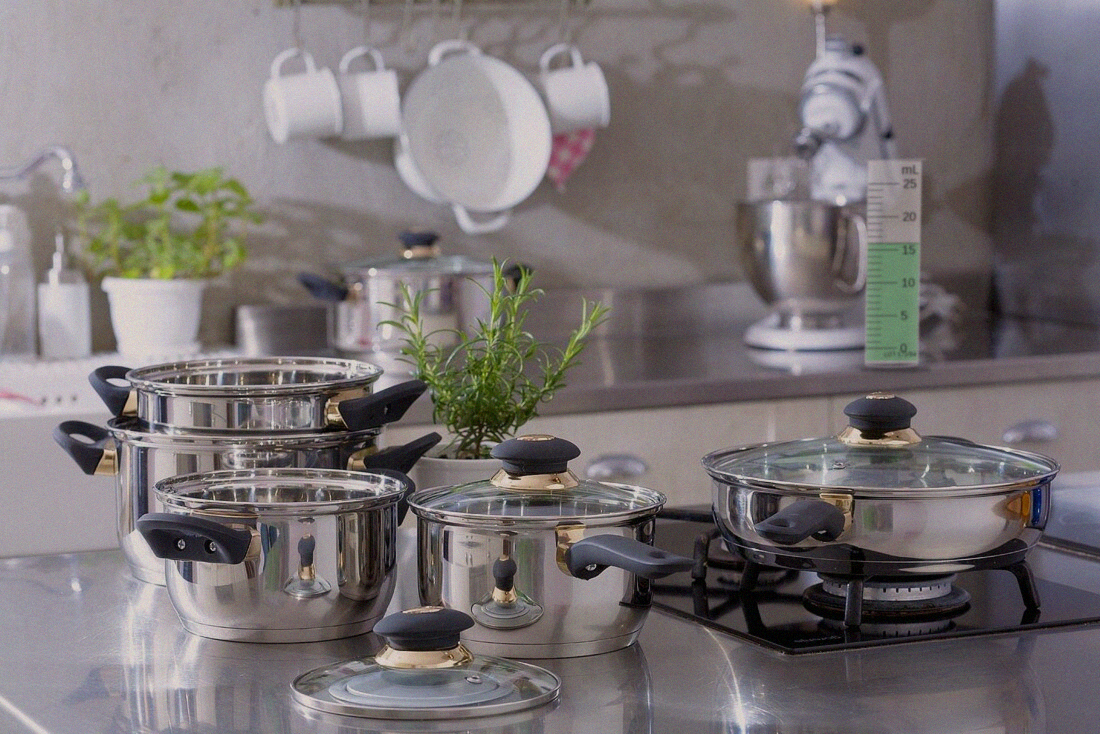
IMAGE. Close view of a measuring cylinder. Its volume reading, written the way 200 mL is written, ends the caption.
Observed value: 16 mL
